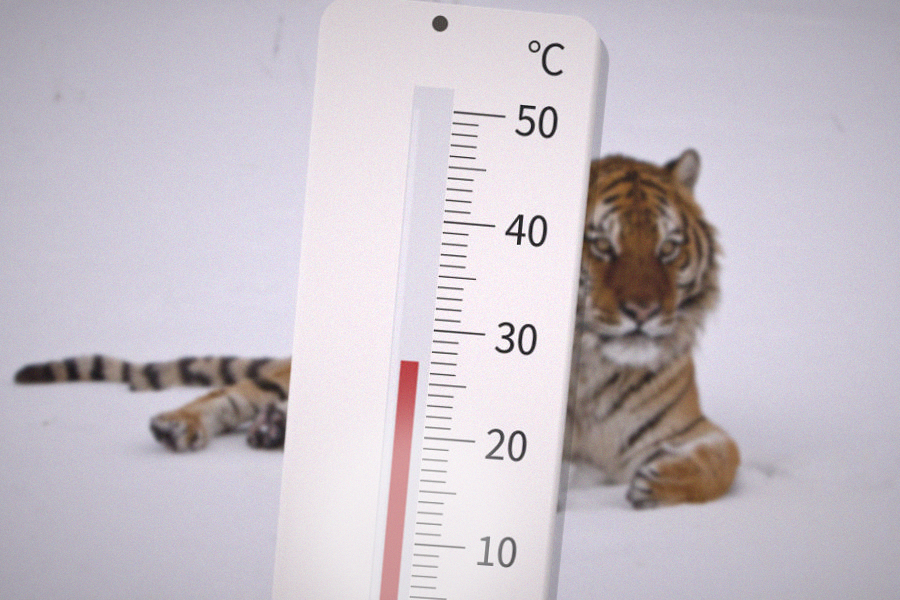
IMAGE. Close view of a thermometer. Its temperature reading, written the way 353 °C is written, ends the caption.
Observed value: 27 °C
